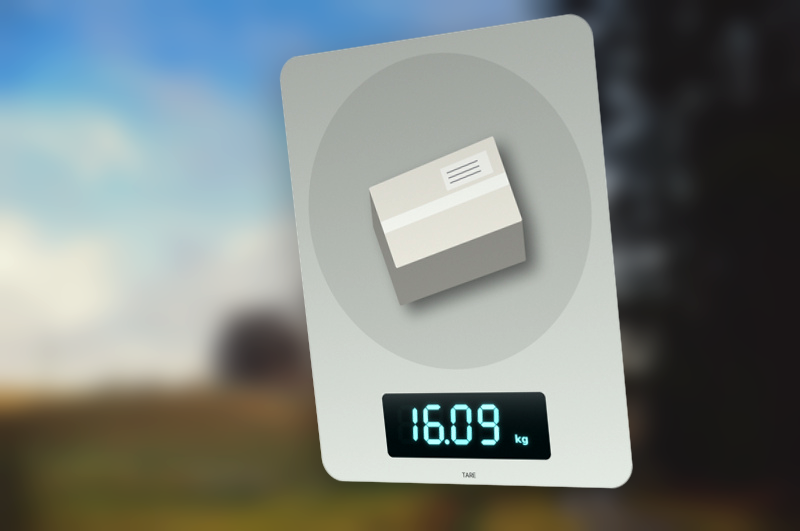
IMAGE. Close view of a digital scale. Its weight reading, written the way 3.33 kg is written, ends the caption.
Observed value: 16.09 kg
